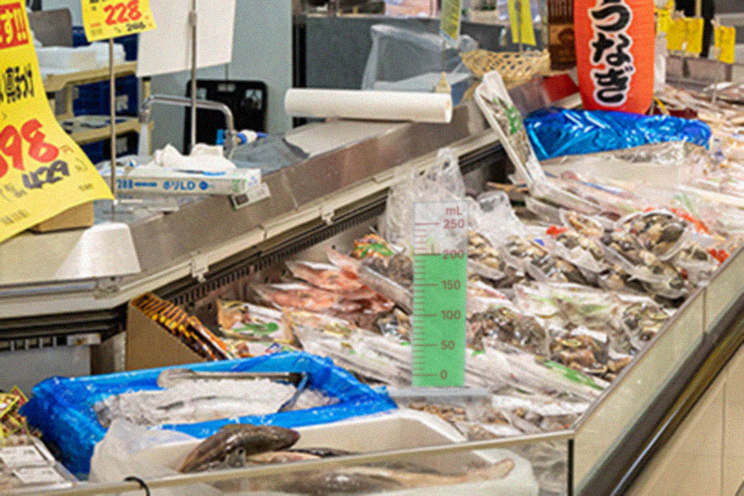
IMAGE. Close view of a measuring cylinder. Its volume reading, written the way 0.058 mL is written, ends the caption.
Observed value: 200 mL
